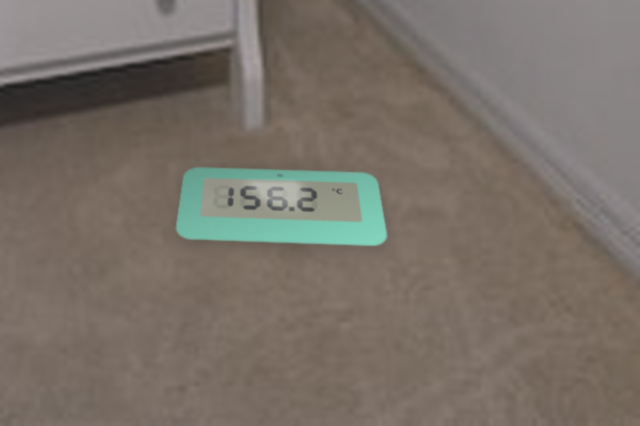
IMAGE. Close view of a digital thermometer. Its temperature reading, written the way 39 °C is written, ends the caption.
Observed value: 156.2 °C
